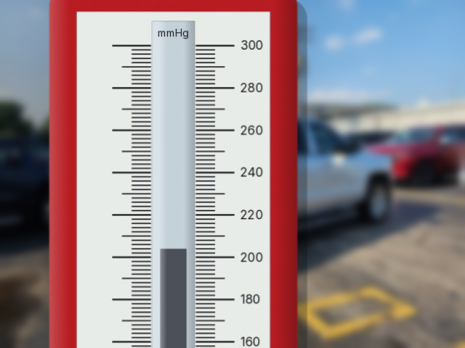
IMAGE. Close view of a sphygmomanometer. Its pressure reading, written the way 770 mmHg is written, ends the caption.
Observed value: 204 mmHg
